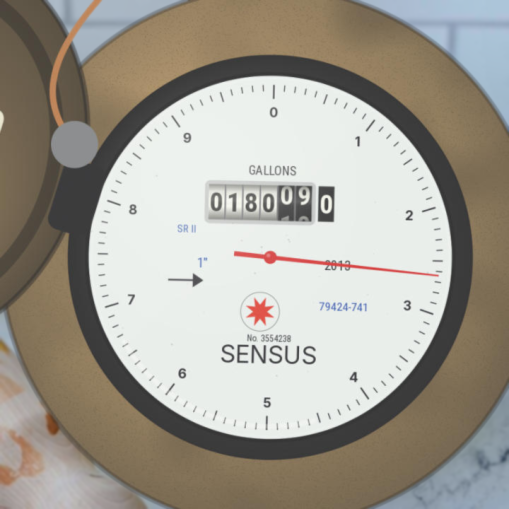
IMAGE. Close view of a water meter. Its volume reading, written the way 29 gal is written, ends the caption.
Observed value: 180092.6 gal
